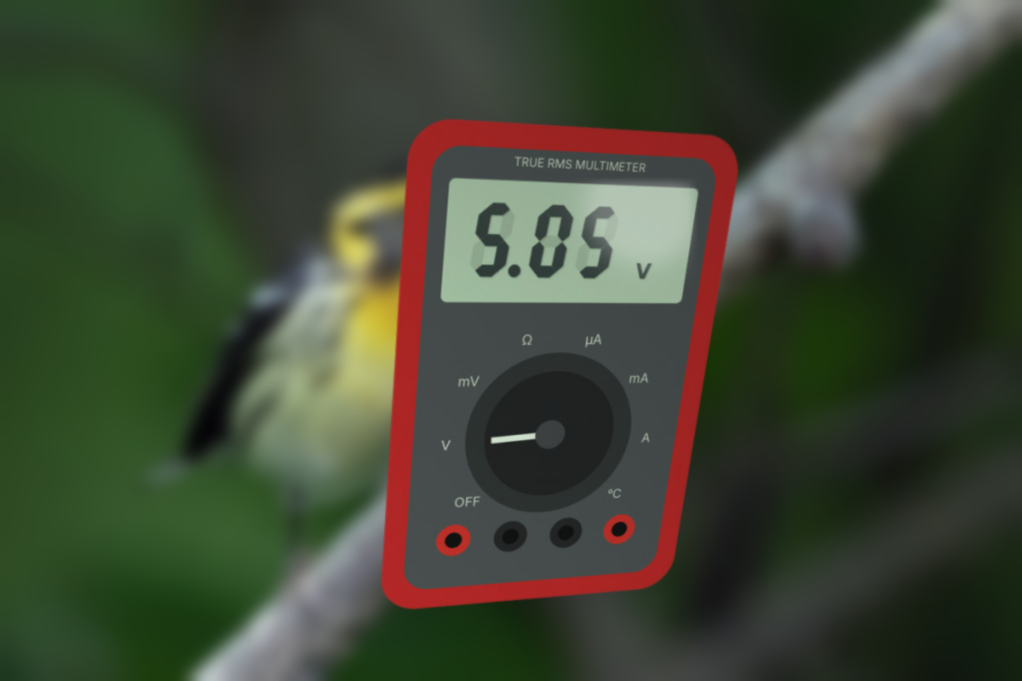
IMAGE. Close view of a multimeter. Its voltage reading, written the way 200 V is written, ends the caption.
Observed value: 5.05 V
